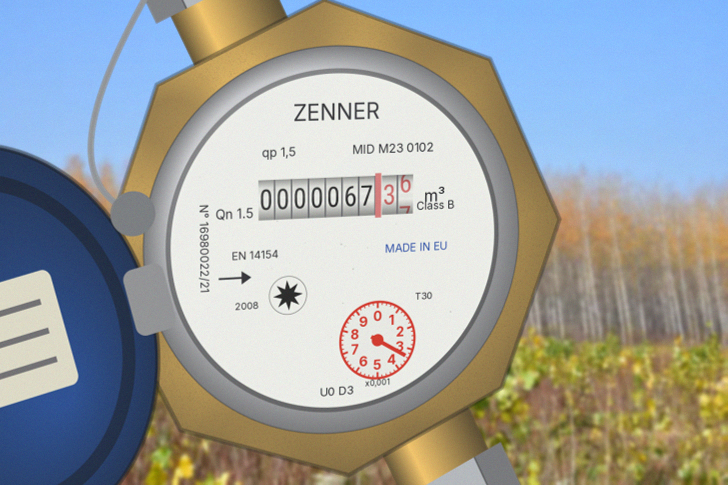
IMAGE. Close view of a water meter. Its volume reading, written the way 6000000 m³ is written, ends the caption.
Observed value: 67.363 m³
